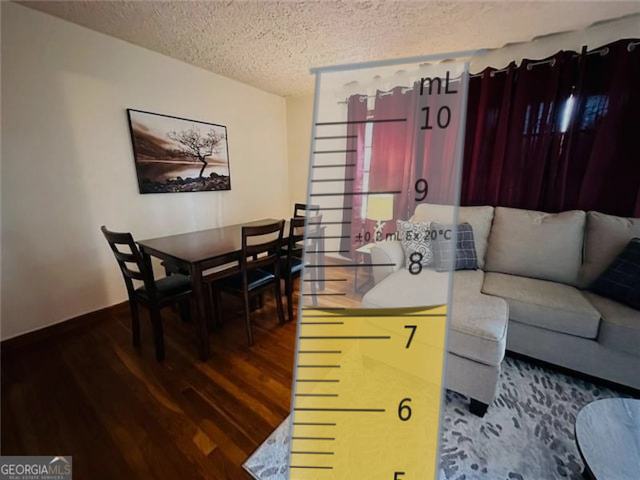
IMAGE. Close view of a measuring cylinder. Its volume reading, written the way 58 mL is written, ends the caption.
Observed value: 7.3 mL
